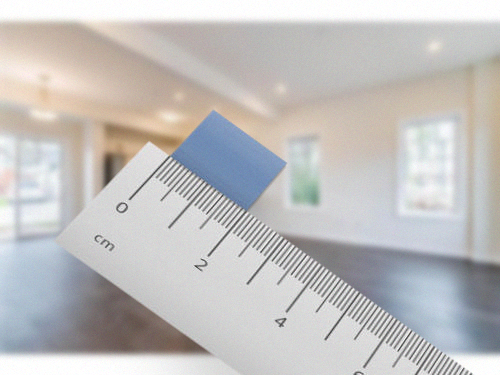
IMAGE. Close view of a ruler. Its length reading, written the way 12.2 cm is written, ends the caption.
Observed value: 2 cm
